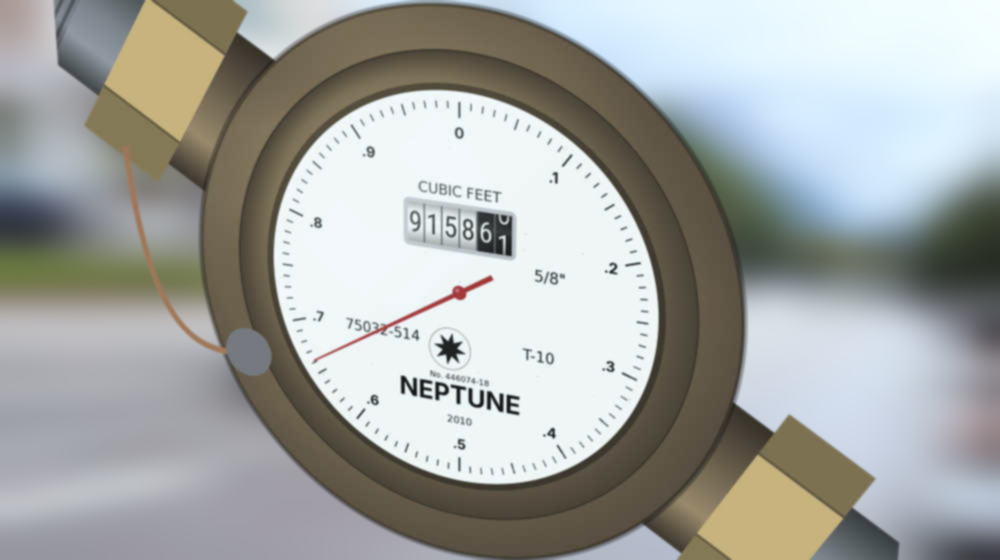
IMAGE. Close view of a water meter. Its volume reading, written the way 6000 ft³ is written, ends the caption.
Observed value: 915860.66 ft³
